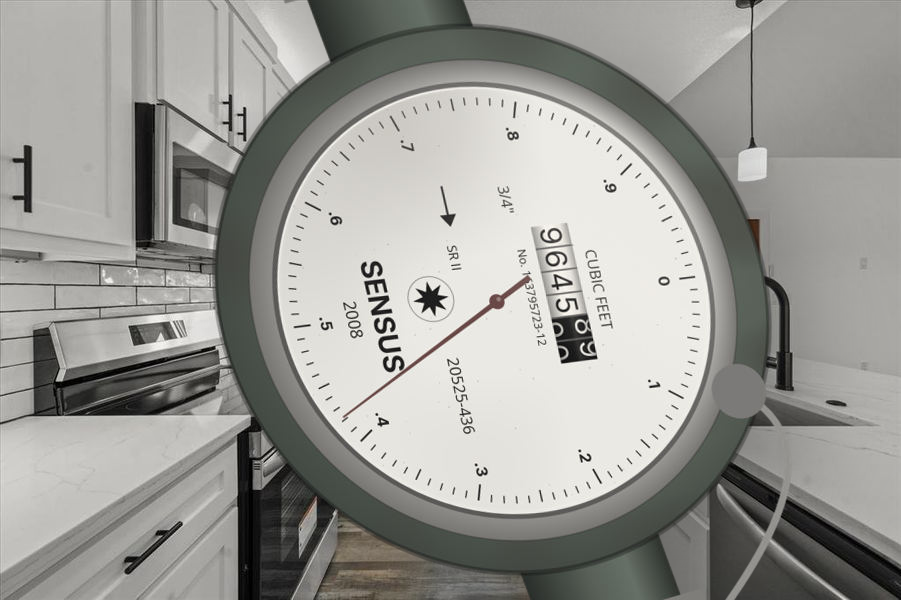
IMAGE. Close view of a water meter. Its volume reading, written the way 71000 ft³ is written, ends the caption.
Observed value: 964589.42 ft³
